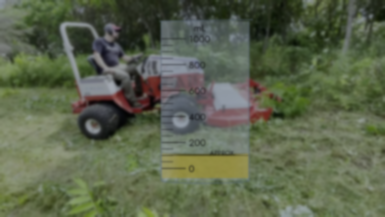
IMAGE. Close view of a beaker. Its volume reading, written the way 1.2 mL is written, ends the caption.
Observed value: 100 mL
